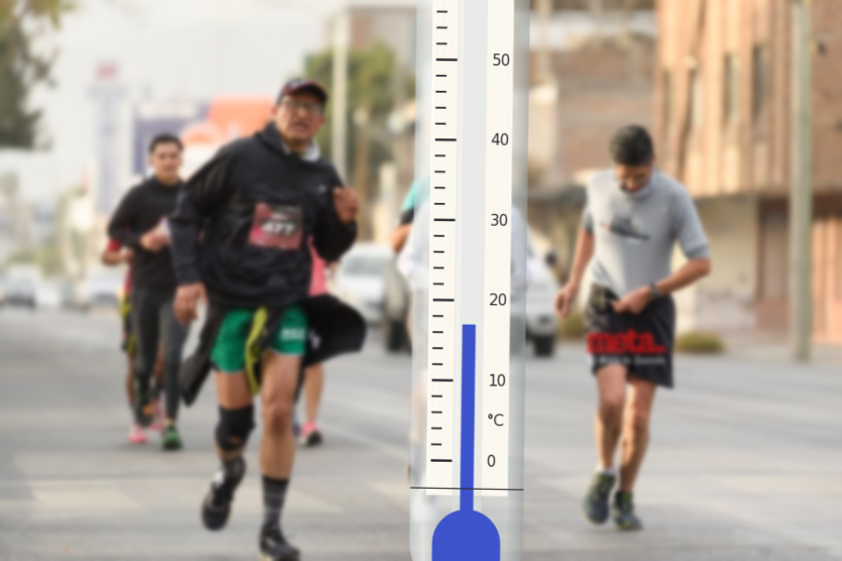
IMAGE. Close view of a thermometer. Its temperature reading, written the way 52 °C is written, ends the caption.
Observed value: 17 °C
